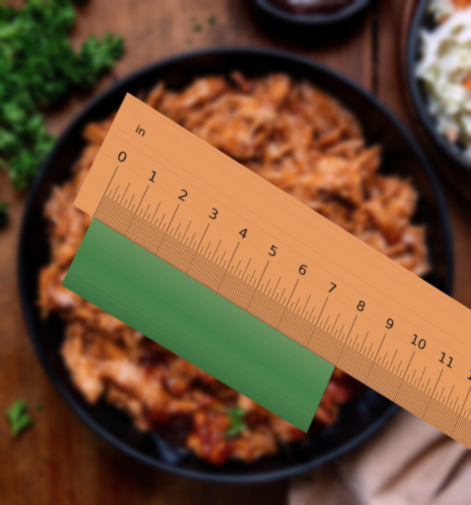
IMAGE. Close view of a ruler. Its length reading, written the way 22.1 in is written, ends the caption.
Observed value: 8 in
